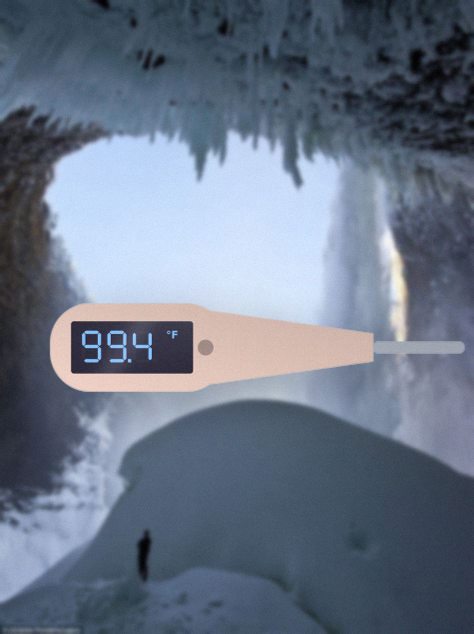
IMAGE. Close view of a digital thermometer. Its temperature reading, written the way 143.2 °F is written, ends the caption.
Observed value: 99.4 °F
